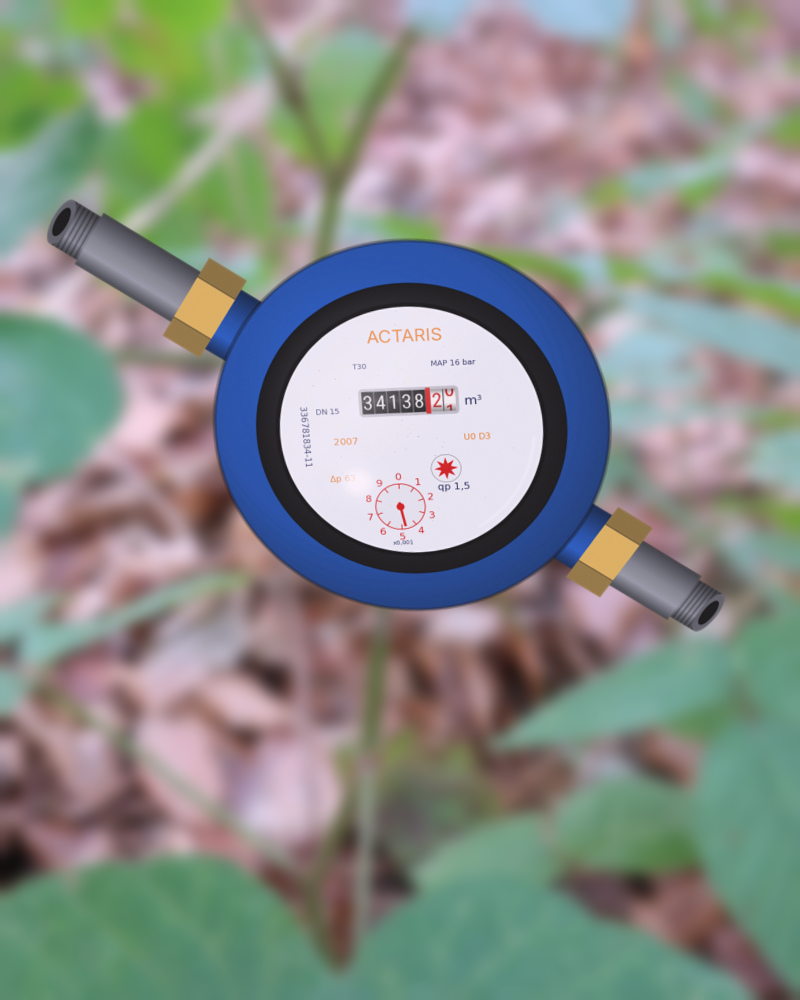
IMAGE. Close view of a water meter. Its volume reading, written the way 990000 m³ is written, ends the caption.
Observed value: 34138.204 m³
